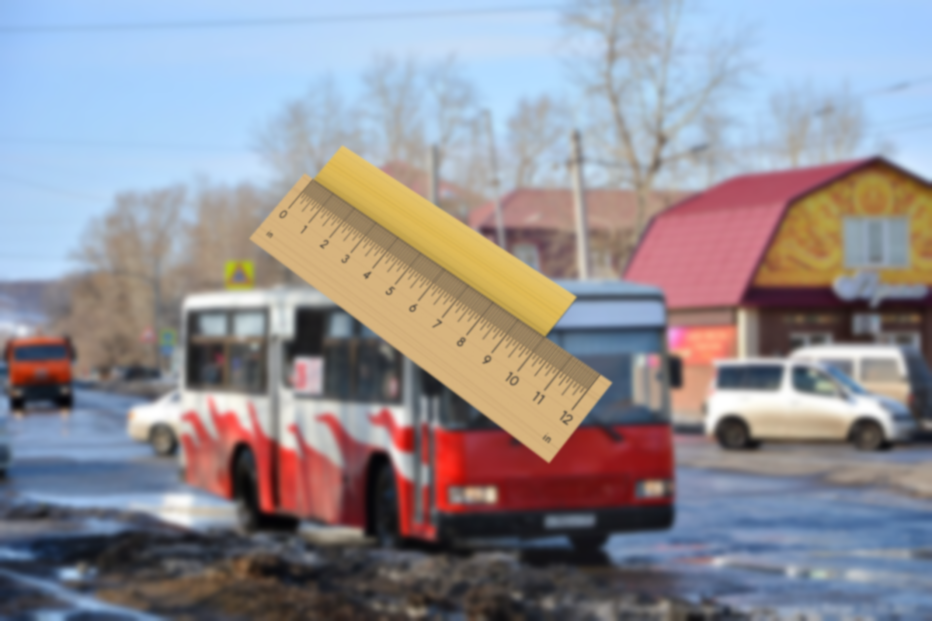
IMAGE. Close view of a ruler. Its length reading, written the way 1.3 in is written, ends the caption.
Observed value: 10 in
